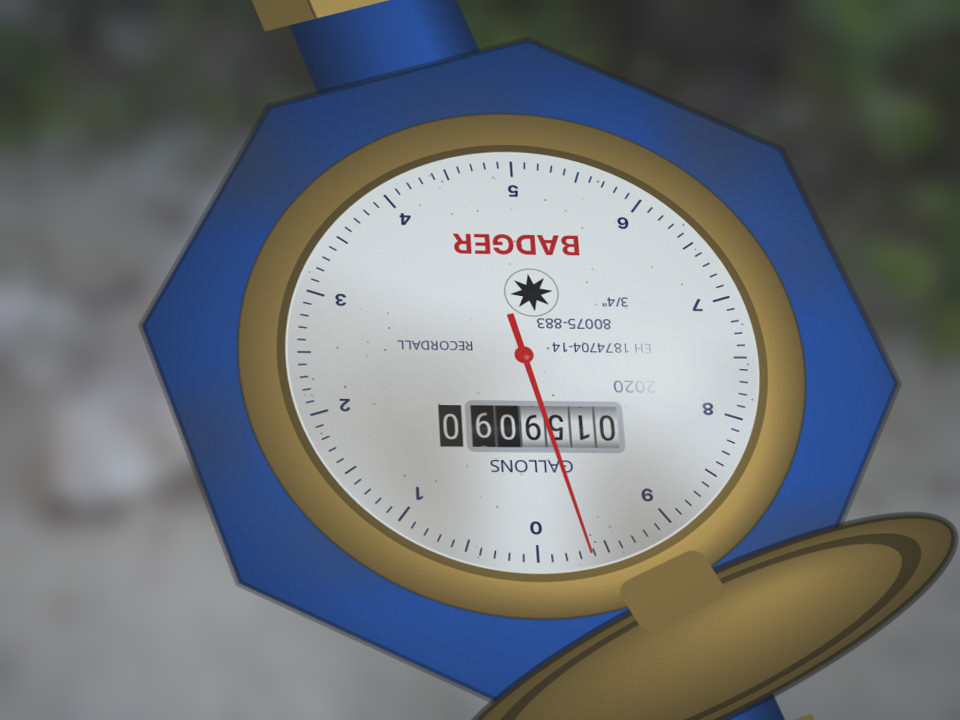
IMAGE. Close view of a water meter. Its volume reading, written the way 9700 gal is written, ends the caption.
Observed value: 159089.6 gal
